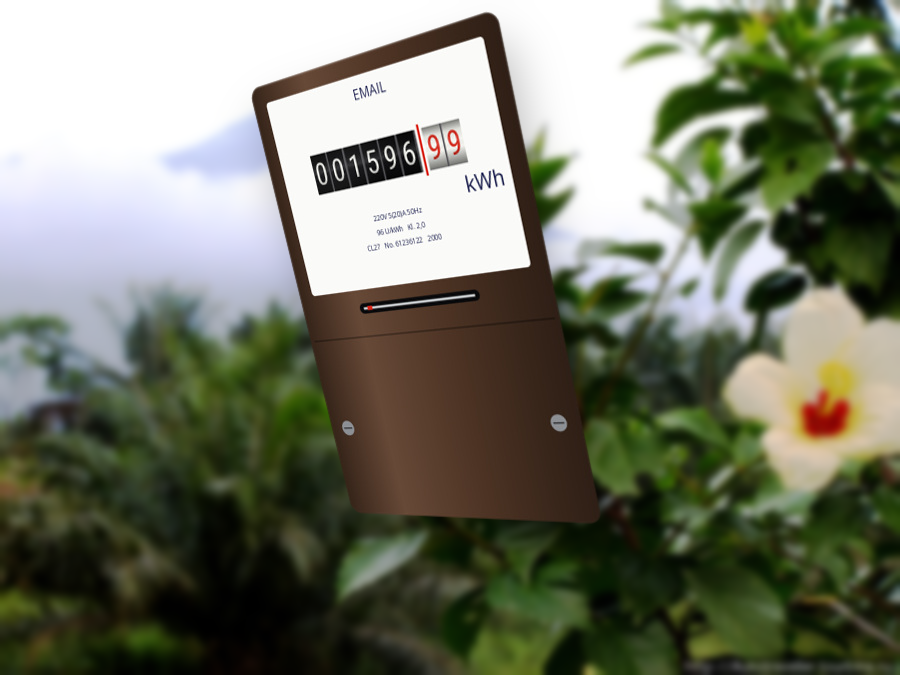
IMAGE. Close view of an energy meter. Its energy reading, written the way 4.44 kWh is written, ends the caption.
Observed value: 1596.99 kWh
